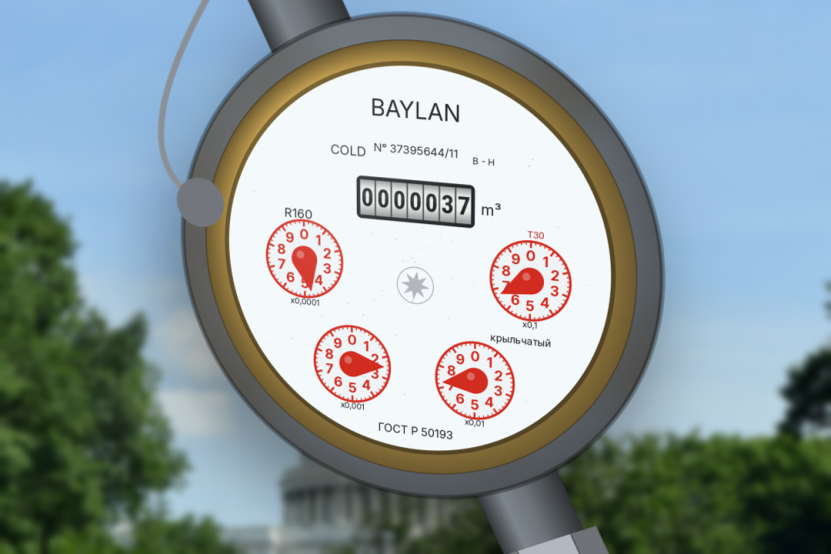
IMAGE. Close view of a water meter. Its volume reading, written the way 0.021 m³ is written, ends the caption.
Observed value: 37.6724 m³
